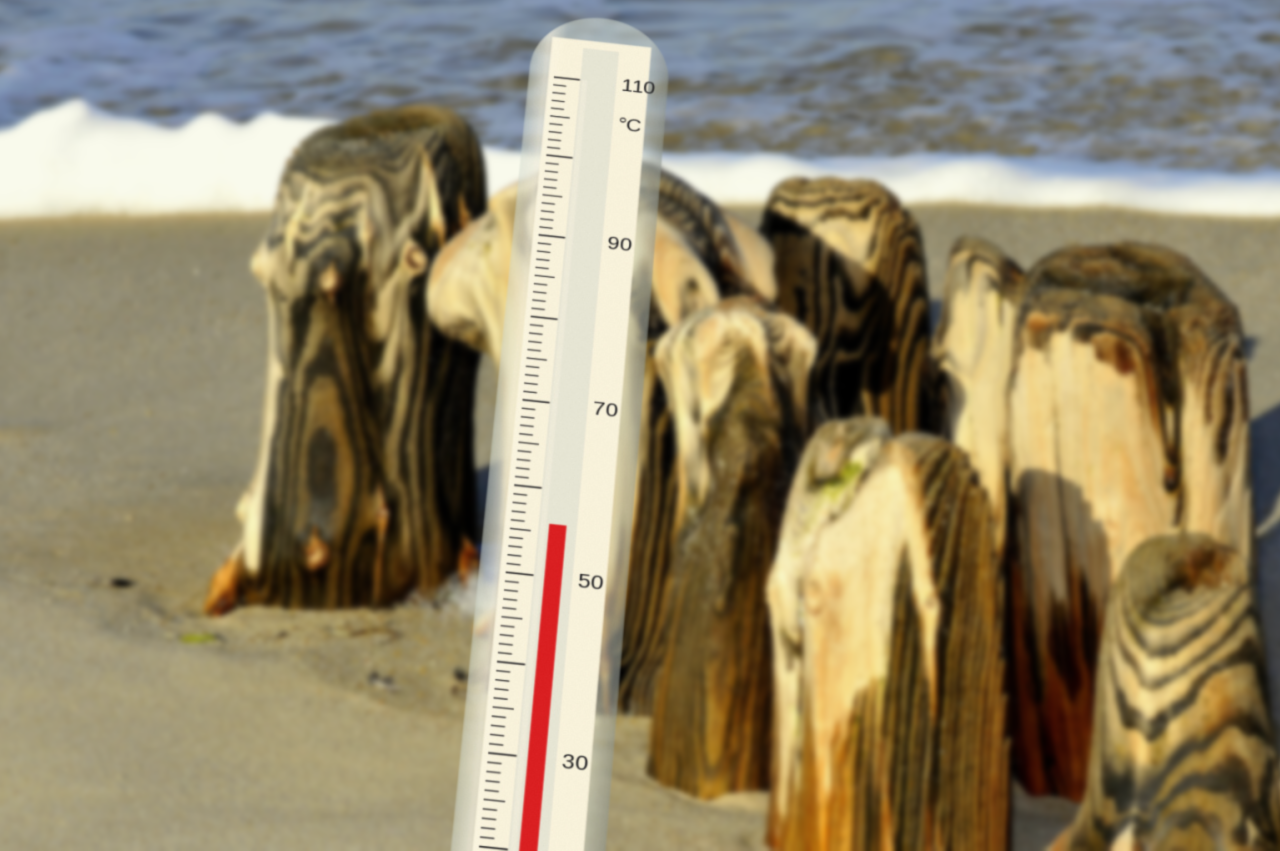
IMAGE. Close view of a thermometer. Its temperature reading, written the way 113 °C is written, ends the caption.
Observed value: 56 °C
